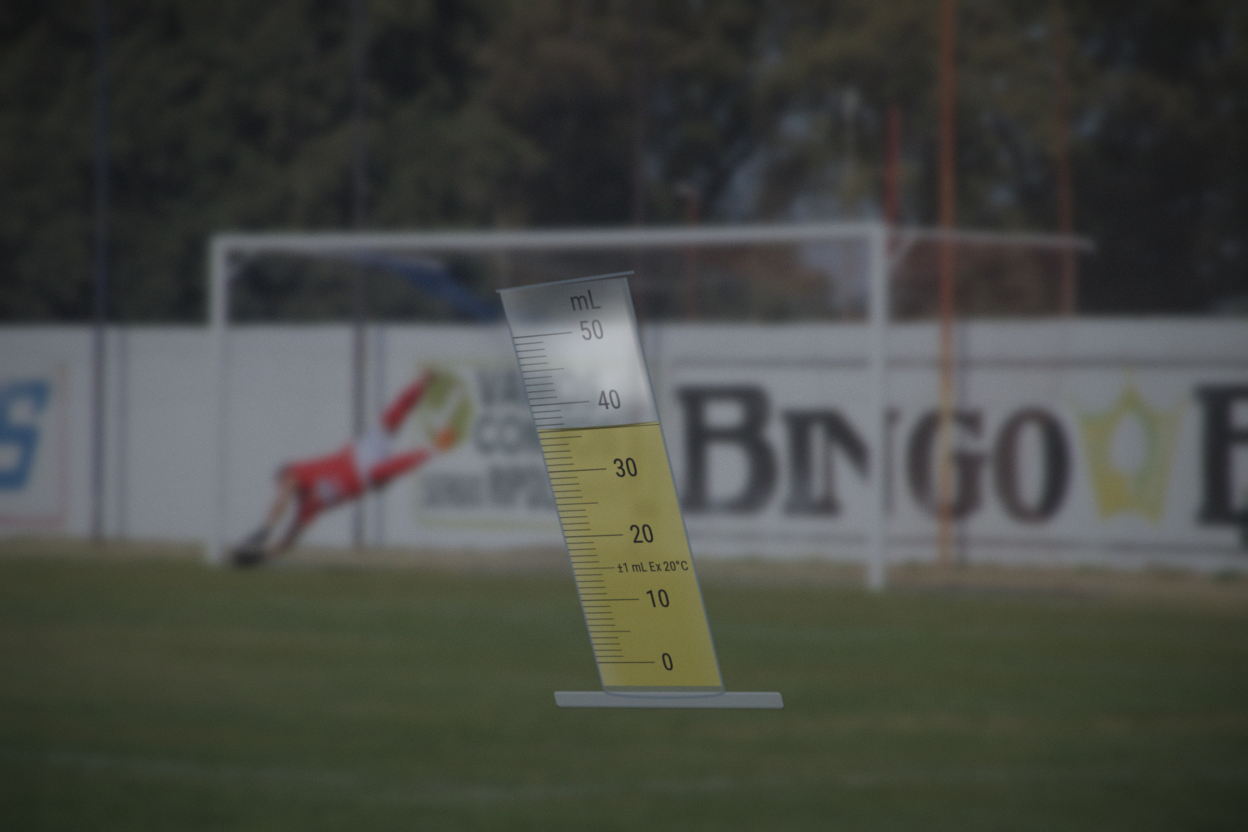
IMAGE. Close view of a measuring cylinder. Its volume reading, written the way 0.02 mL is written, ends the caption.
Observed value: 36 mL
